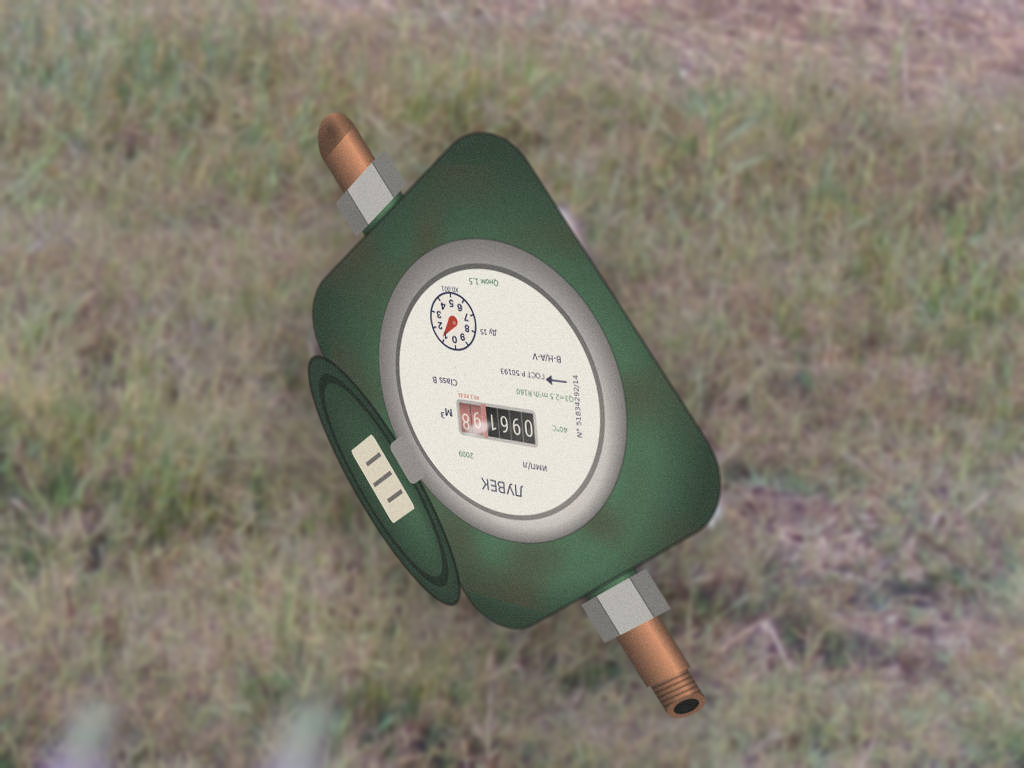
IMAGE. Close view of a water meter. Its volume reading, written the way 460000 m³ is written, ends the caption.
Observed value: 961.981 m³
